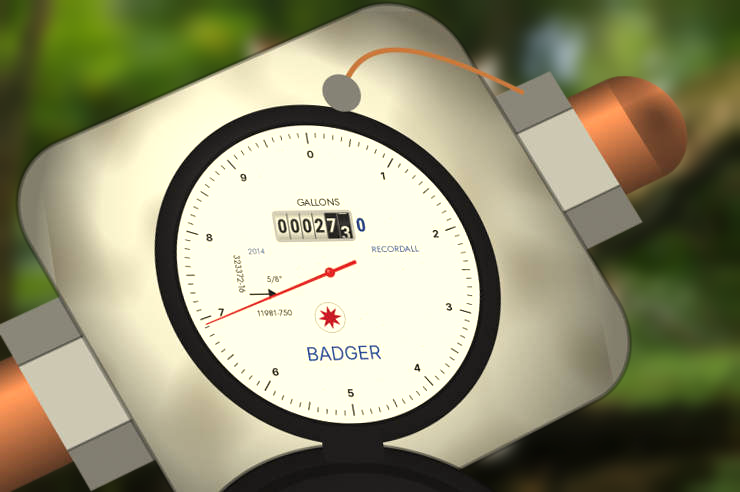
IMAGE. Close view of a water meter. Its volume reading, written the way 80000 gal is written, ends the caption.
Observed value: 2726.9 gal
